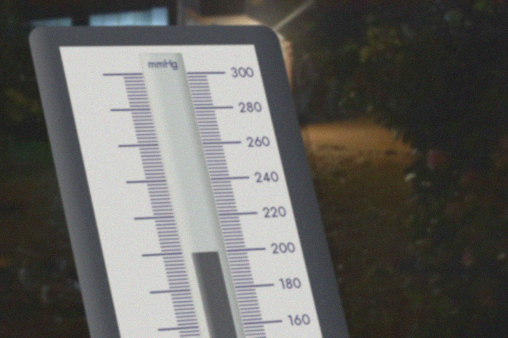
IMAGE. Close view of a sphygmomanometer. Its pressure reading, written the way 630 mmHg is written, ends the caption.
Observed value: 200 mmHg
